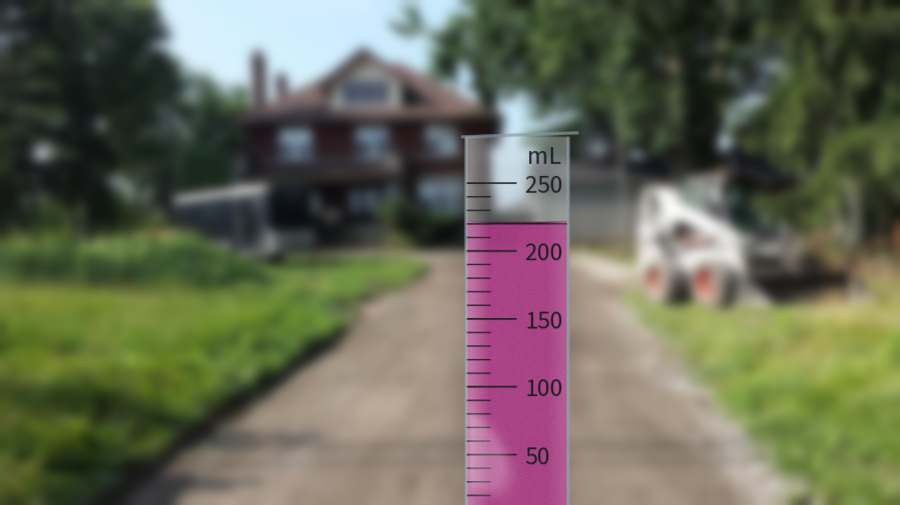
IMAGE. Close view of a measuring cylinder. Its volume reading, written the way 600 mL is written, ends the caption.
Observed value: 220 mL
